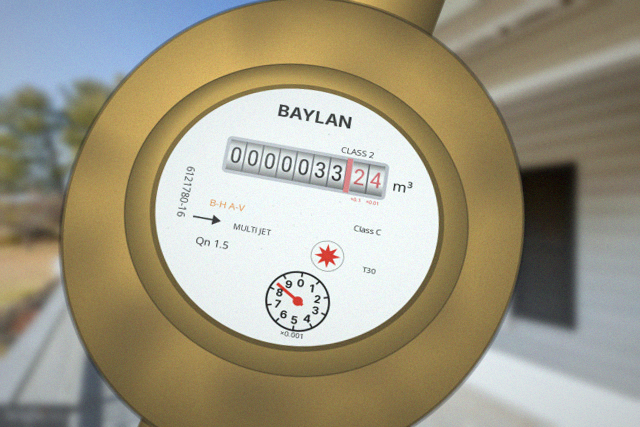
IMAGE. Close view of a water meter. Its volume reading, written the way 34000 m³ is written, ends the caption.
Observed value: 33.248 m³
